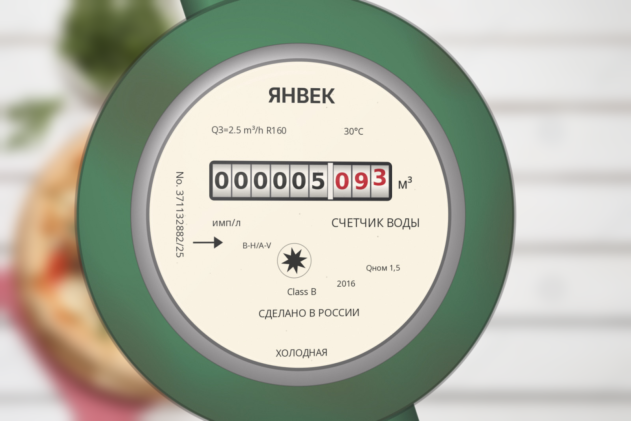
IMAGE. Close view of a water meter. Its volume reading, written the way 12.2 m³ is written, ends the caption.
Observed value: 5.093 m³
